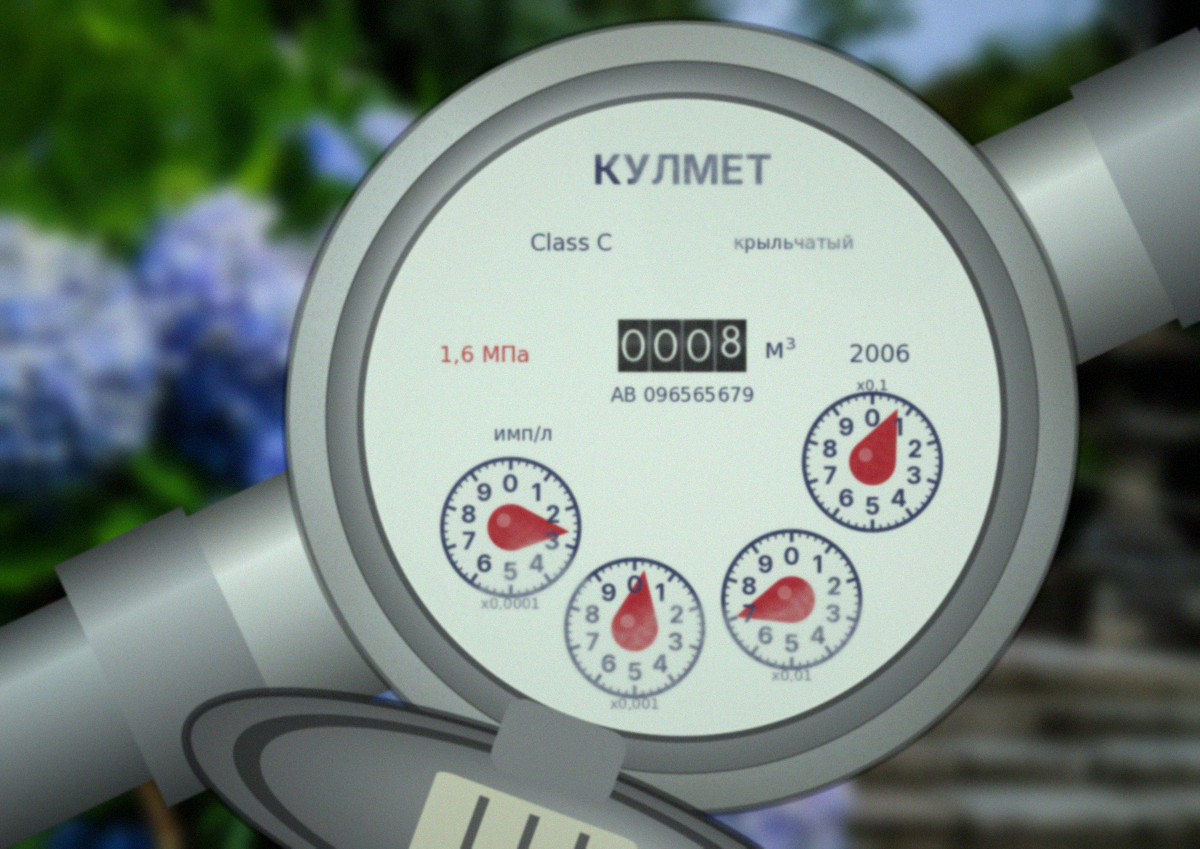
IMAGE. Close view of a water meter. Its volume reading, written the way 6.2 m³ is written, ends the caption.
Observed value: 8.0702 m³
